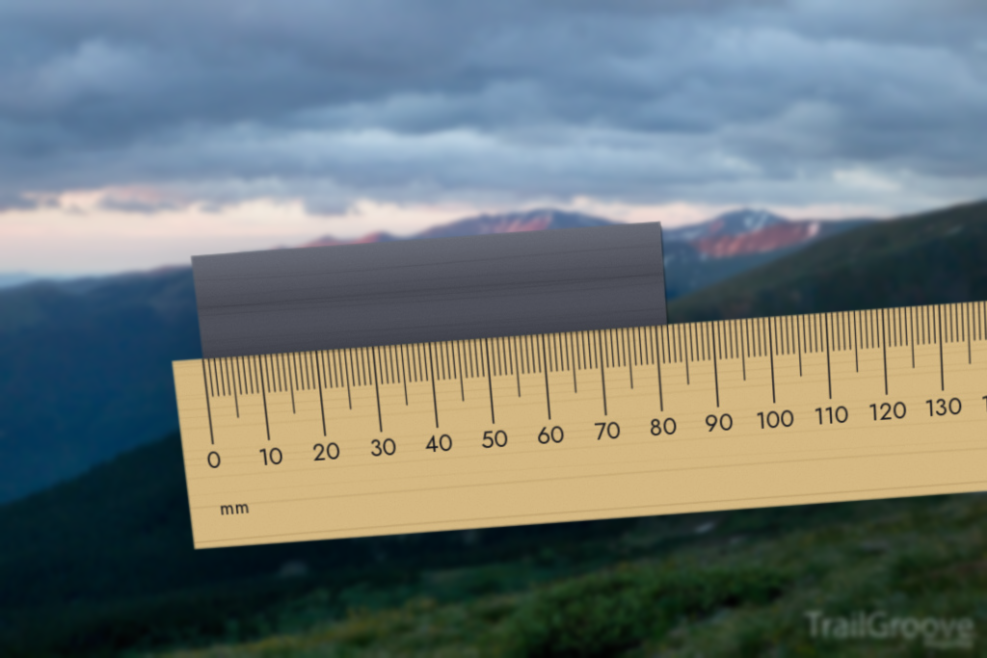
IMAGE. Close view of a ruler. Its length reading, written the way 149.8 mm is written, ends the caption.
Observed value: 82 mm
